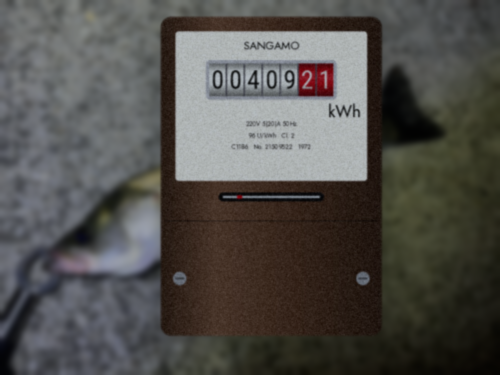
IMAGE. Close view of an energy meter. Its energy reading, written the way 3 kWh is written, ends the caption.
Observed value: 409.21 kWh
